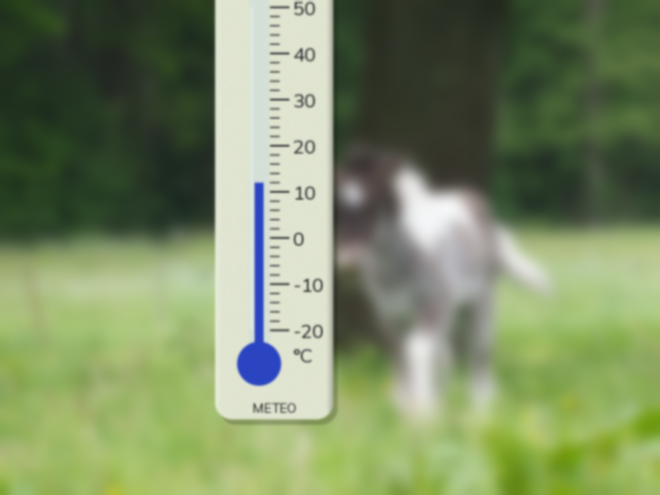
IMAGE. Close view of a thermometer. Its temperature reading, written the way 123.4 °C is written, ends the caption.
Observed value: 12 °C
